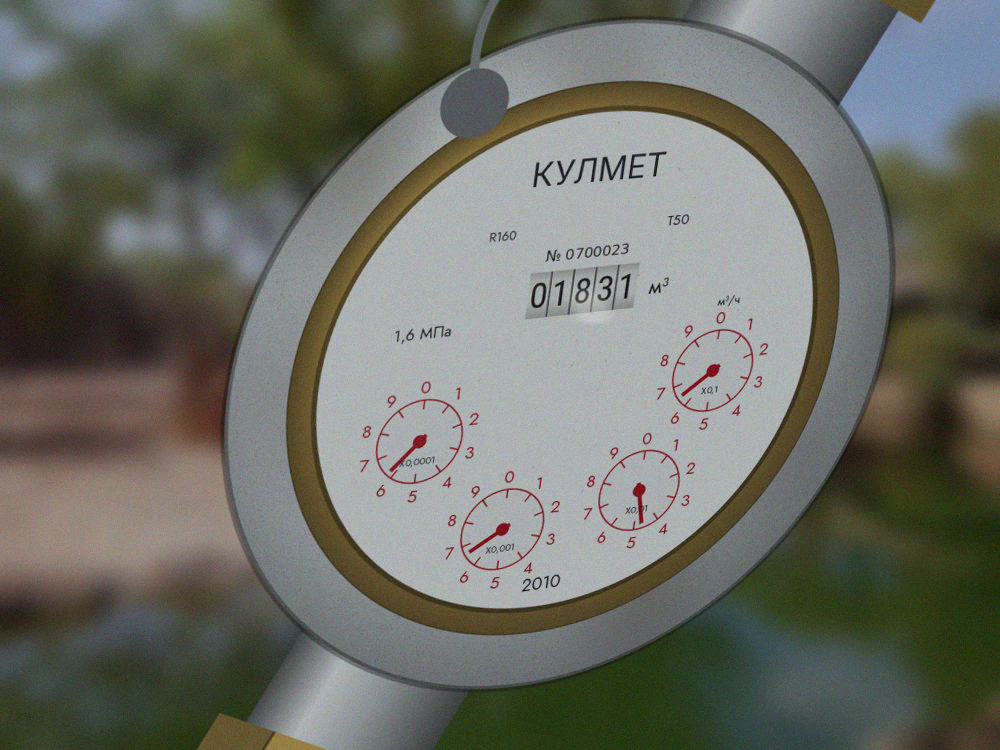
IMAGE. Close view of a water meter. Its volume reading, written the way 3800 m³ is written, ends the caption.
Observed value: 1831.6466 m³
